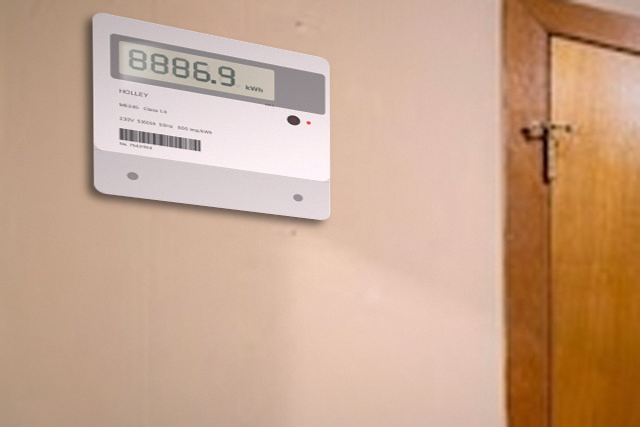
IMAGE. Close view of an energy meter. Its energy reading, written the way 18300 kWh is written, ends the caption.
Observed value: 8886.9 kWh
